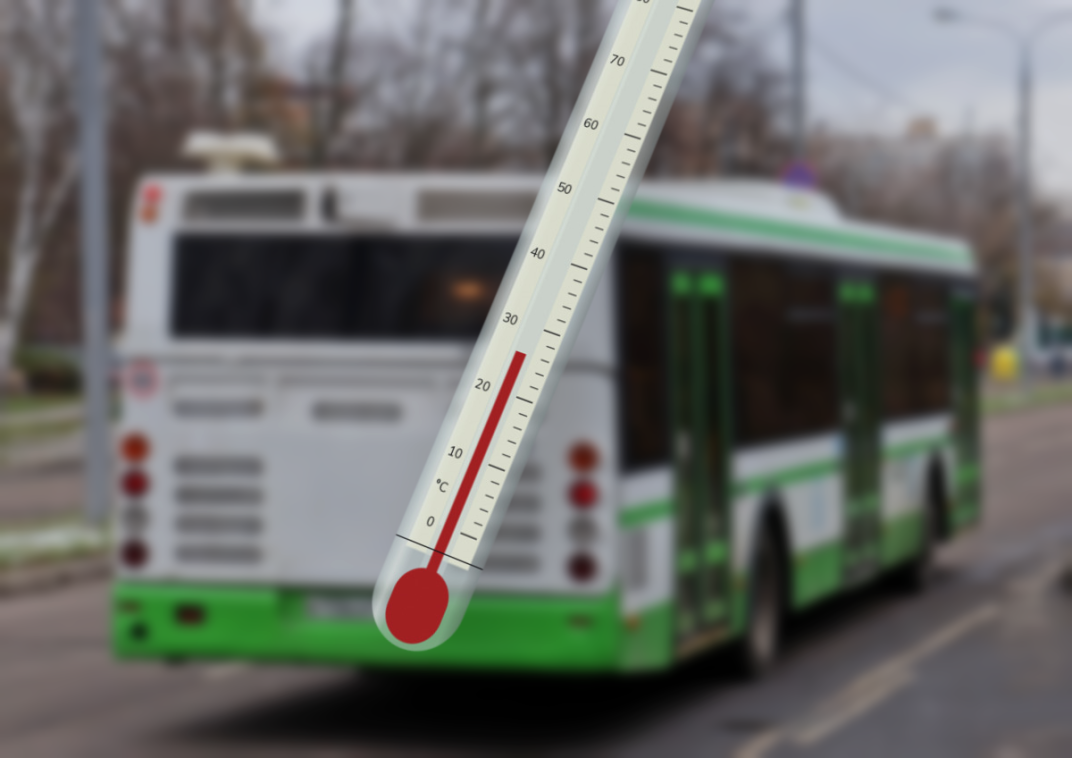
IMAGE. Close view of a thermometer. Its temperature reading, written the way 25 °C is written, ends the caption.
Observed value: 26 °C
